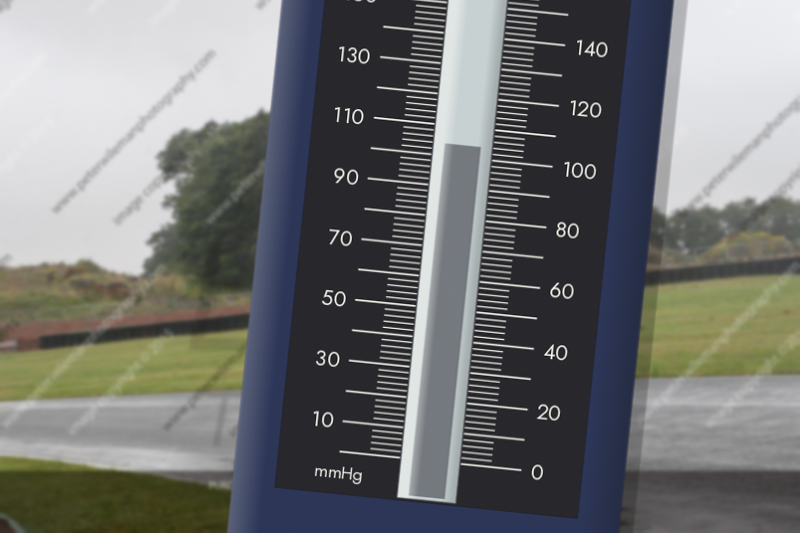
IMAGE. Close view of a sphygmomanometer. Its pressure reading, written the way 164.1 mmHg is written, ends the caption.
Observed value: 104 mmHg
